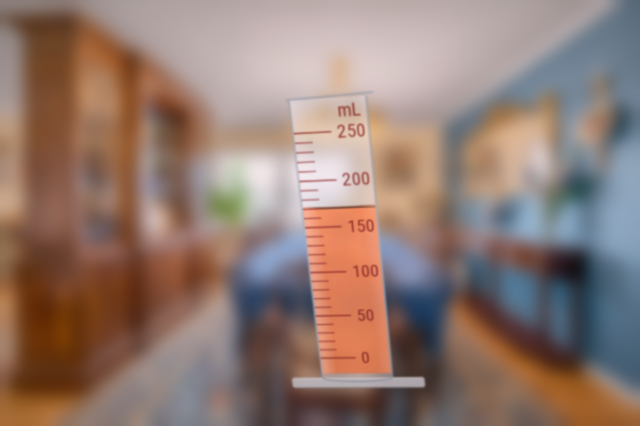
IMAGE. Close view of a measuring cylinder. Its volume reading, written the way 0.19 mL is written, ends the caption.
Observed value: 170 mL
